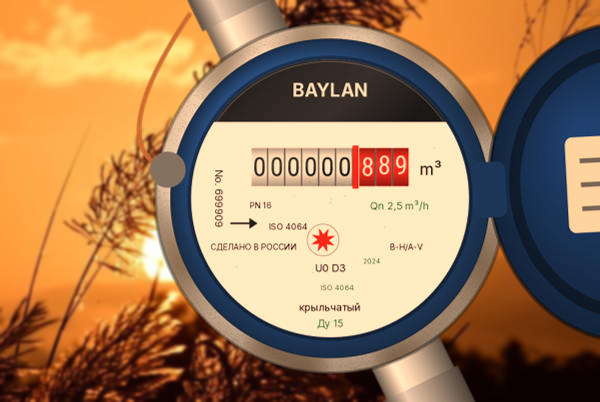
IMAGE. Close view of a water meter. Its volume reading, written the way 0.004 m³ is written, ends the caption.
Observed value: 0.889 m³
